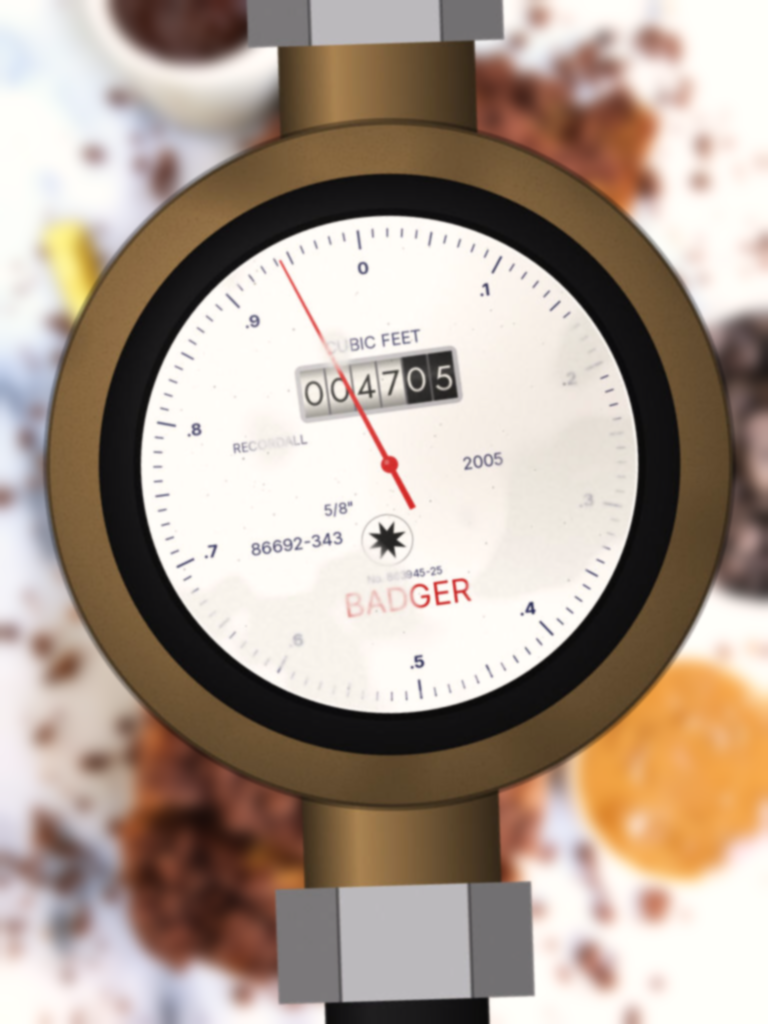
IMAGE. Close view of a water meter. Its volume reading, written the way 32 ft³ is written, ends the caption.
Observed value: 4704.94 ft³
